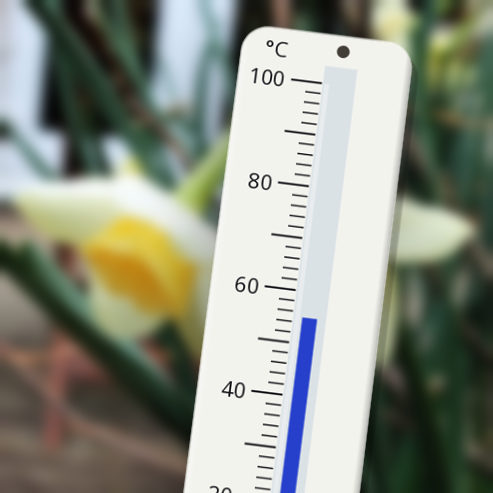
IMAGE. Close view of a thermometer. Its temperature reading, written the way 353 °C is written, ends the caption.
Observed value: 55 °C
